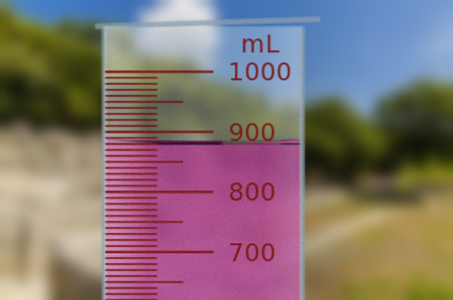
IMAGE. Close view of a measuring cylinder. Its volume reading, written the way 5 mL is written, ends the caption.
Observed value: 880 mL
